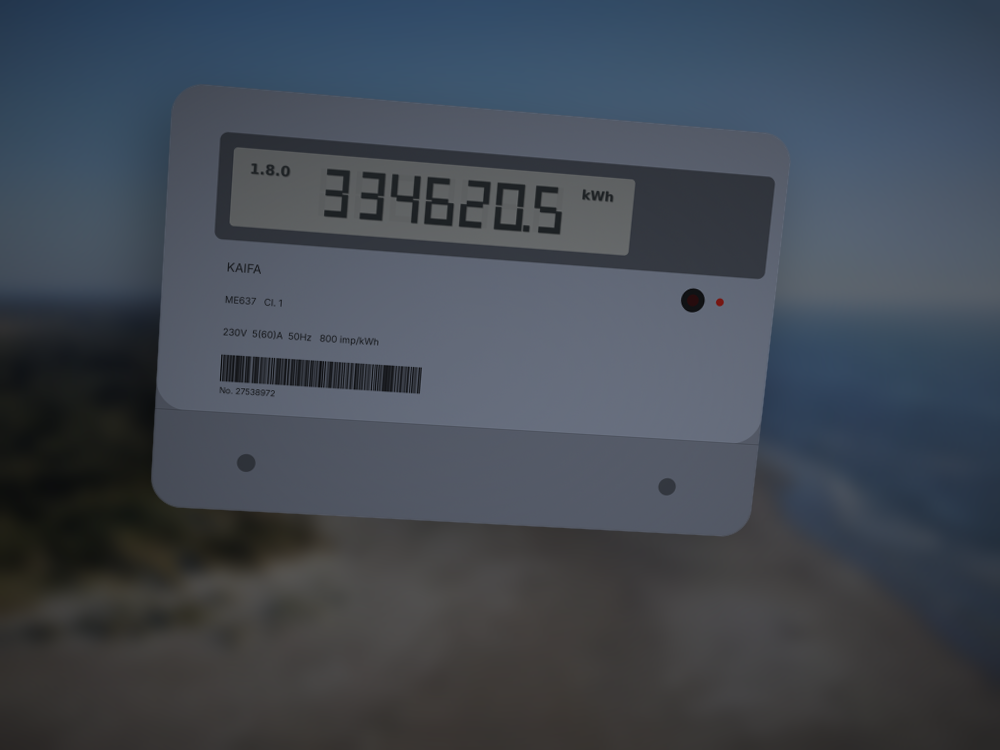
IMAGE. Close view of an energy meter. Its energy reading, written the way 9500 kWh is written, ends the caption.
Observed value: 334620.5 kWh
